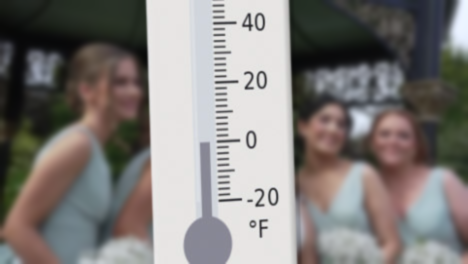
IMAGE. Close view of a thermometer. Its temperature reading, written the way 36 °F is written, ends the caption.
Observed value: 0 °F
